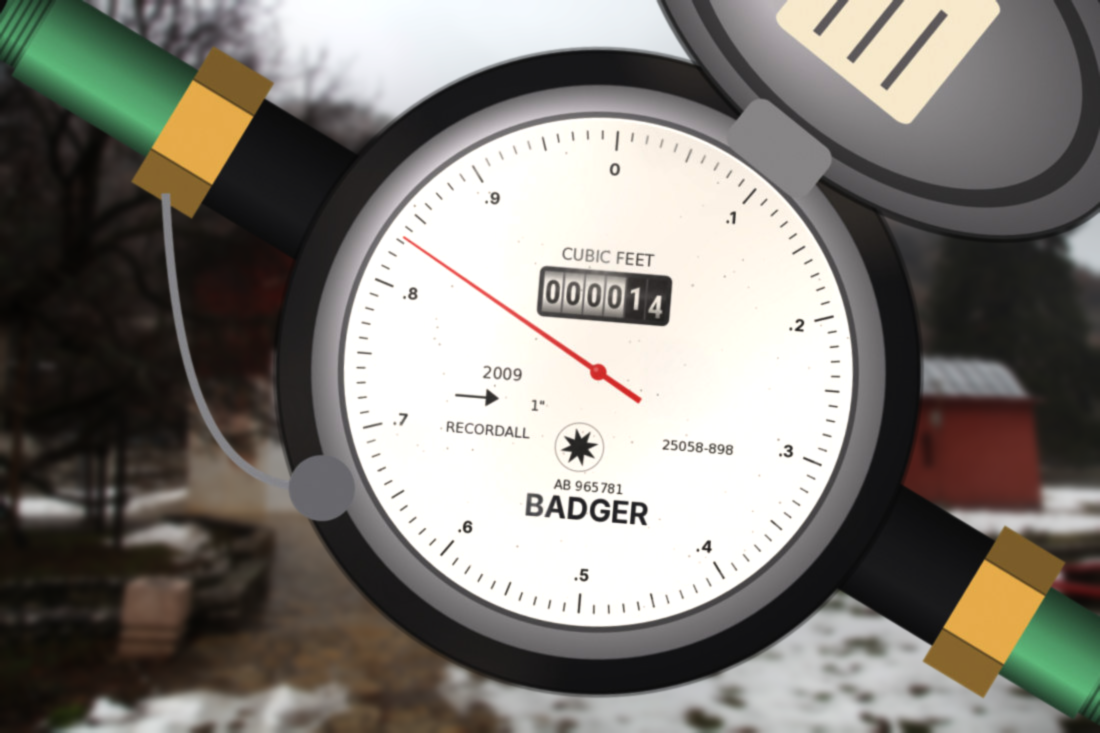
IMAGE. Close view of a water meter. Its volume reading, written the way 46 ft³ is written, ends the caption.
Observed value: 13.83 ft³
